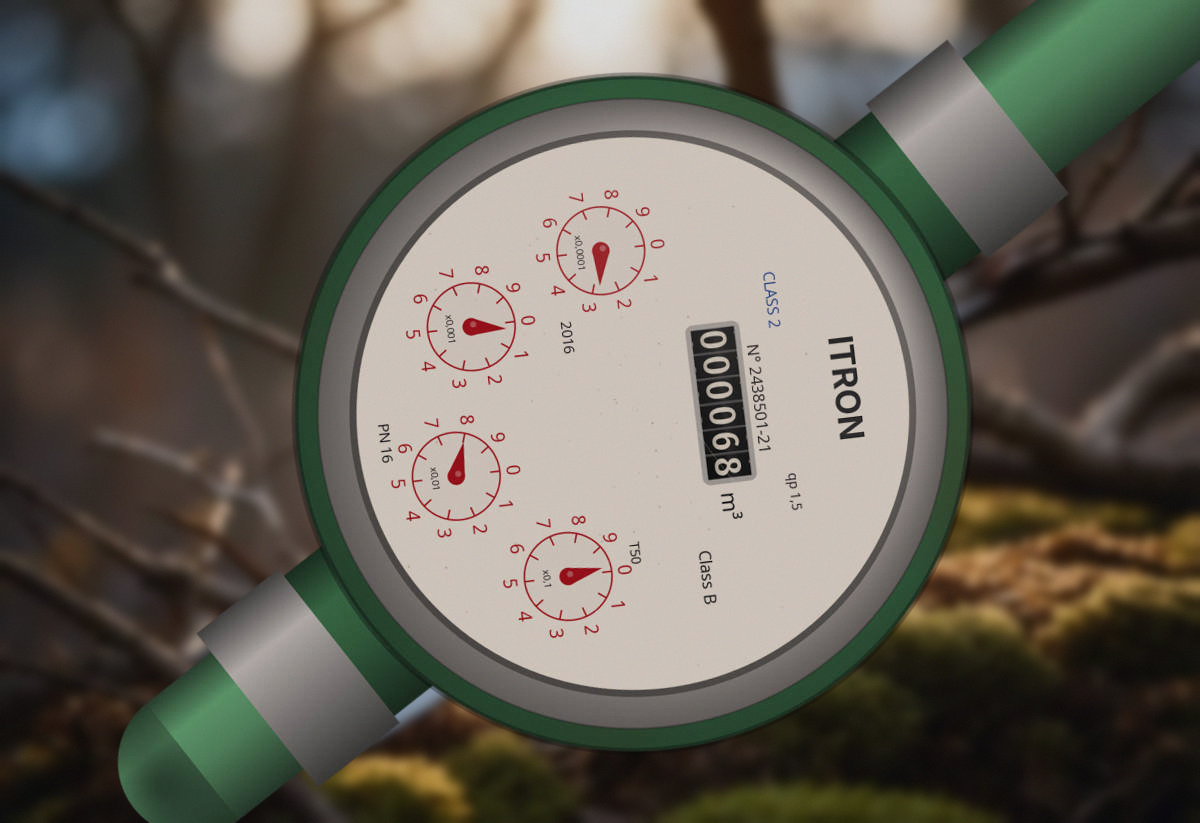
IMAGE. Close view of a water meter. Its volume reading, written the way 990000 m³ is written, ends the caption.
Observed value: 67.9802 m³
